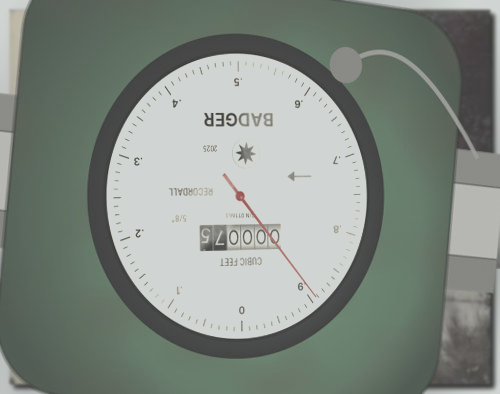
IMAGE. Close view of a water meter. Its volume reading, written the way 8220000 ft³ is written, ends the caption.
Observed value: 74.89 ft³
